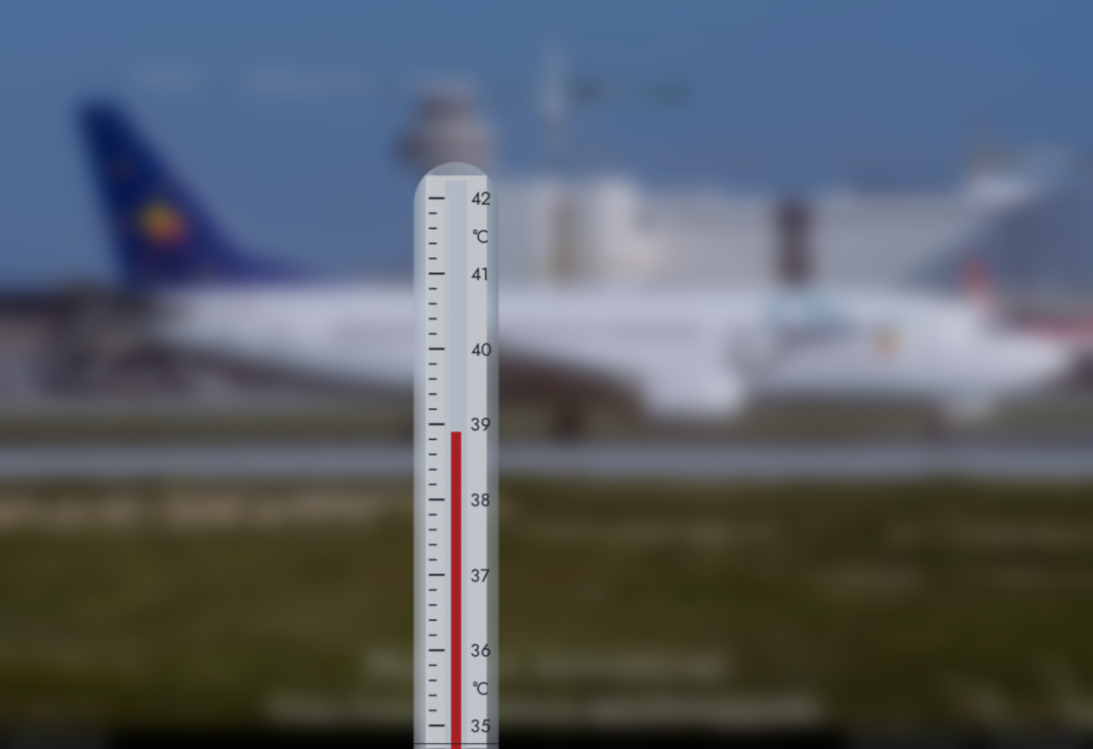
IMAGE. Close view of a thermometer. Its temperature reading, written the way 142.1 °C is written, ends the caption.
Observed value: 38.9 °C
